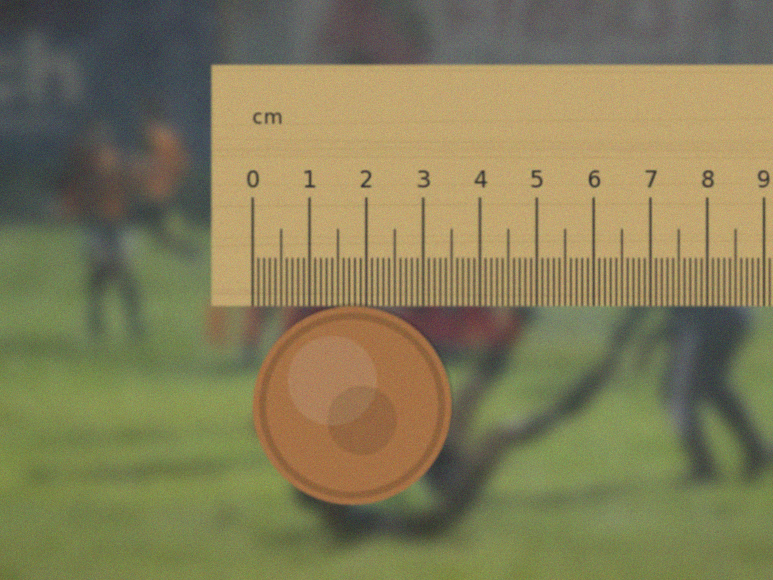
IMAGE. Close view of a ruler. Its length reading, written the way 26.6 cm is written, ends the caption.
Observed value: 3.5 cm
